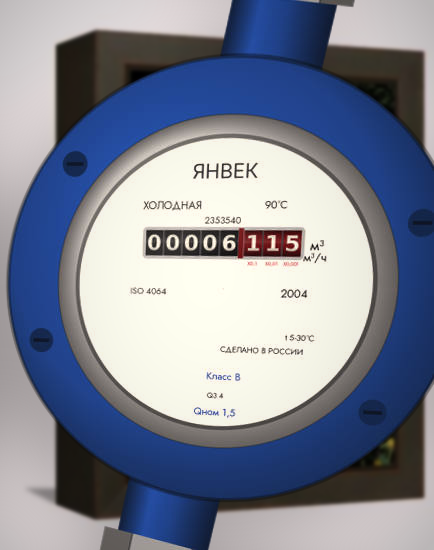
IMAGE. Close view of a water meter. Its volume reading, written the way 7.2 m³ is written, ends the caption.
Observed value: 6.115 m³
